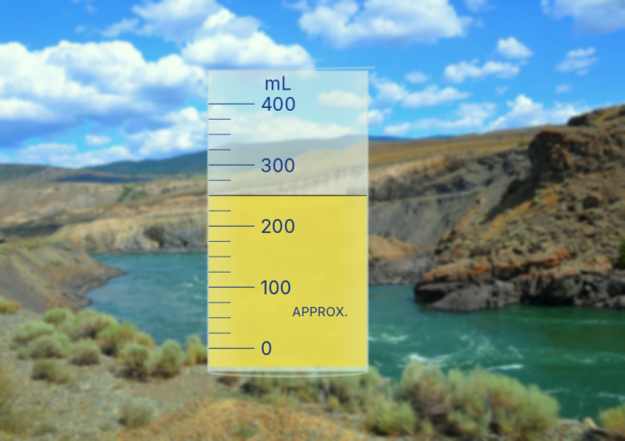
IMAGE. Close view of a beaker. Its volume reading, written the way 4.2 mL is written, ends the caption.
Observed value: 250 mL
